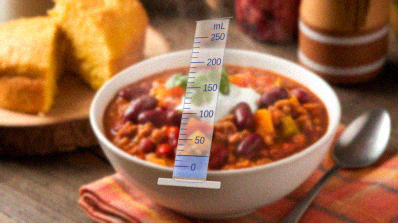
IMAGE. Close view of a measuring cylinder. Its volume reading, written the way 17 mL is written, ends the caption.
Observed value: 20 mL
